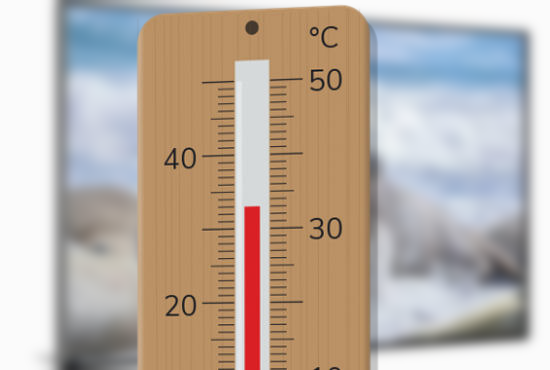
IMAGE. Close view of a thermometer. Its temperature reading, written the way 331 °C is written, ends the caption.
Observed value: 33 °C
